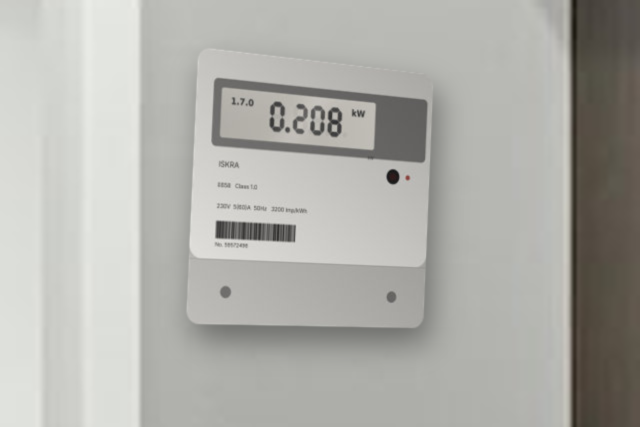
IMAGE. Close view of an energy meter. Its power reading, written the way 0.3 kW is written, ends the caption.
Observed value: 0.208 kW
